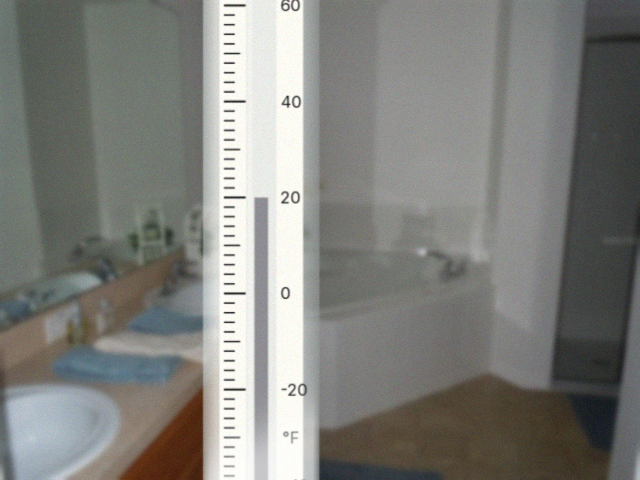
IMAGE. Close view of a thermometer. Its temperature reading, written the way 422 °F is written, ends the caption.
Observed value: 20 °F
